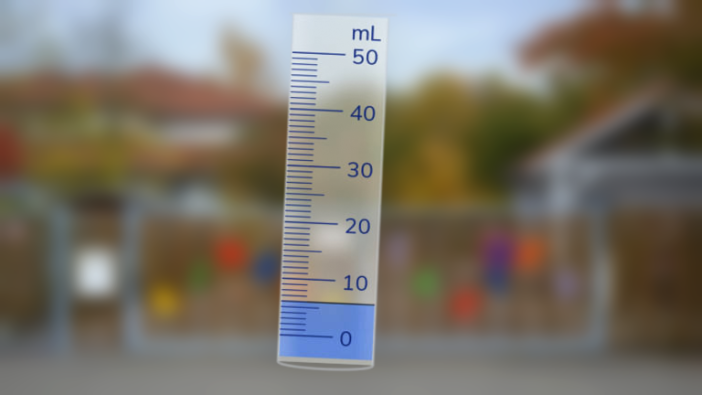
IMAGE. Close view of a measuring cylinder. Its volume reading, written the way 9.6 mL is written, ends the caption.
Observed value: 6 mL
